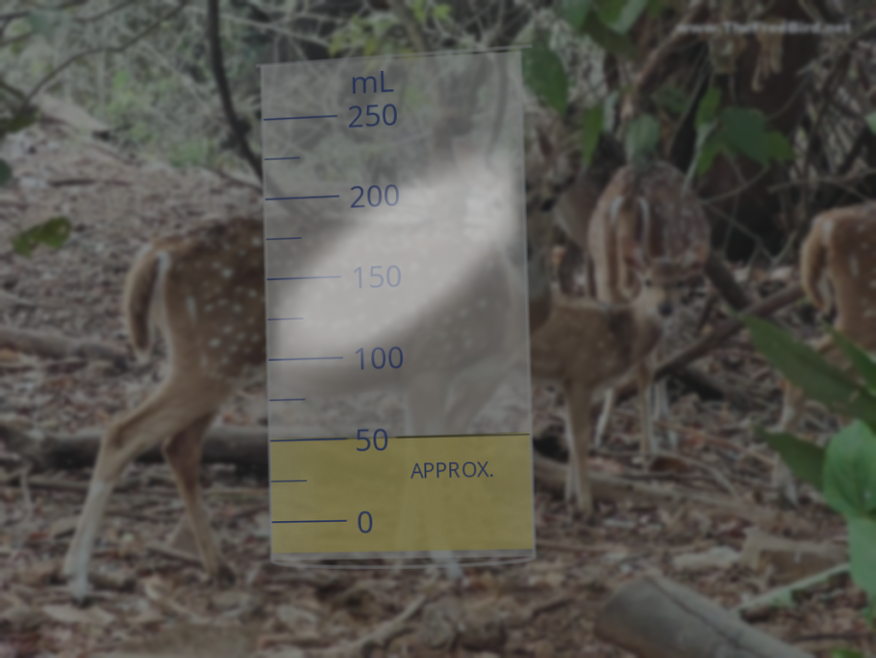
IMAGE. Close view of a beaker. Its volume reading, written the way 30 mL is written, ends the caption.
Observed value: 50 mL
